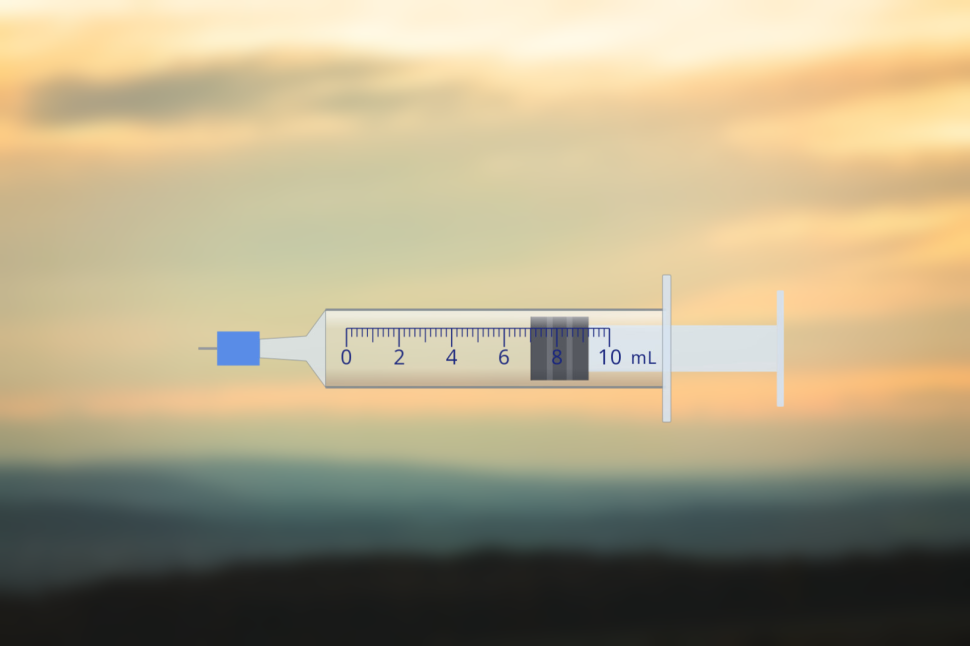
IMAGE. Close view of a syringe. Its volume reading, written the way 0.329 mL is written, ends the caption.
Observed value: 7 mL
